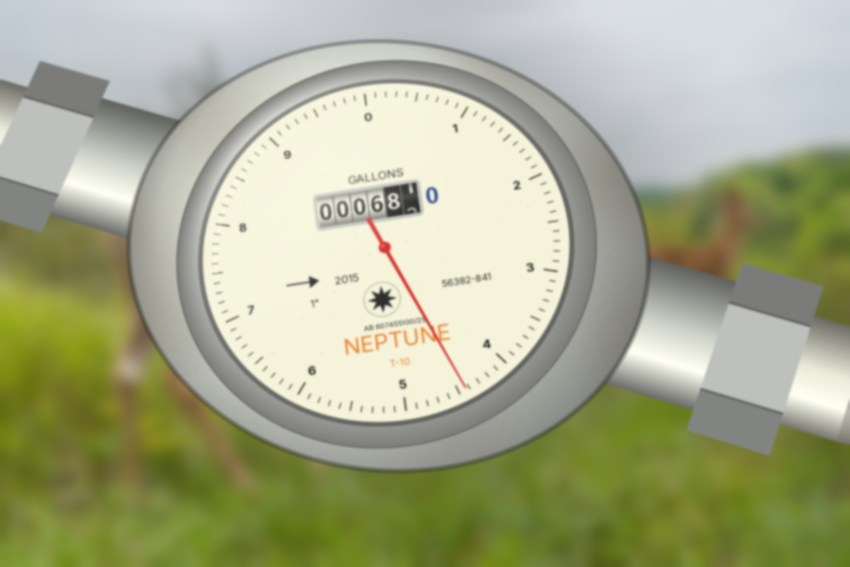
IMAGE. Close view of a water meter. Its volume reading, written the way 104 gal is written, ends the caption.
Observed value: 6814.4 gal
